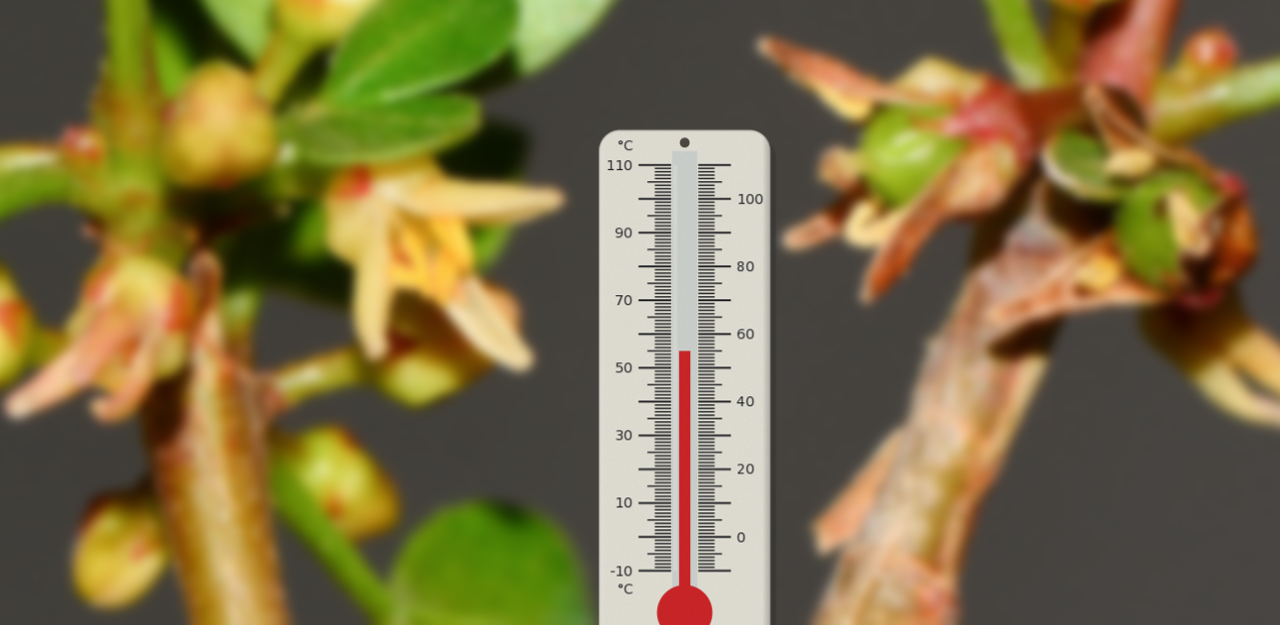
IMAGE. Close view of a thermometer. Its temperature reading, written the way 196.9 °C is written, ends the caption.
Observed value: 55 °C
